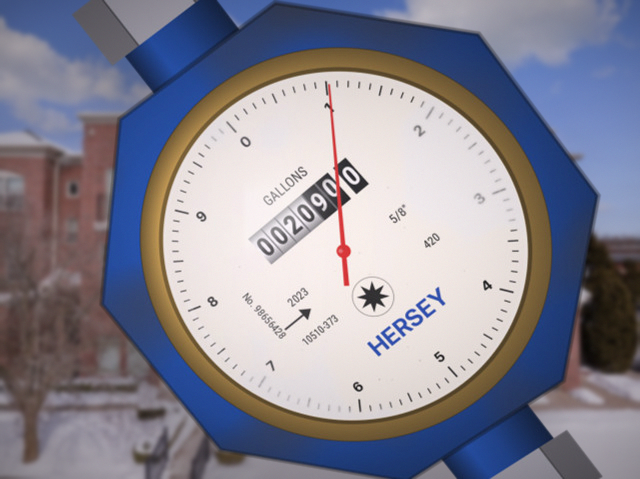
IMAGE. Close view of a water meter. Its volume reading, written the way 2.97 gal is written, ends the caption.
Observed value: 20901.0 gal
